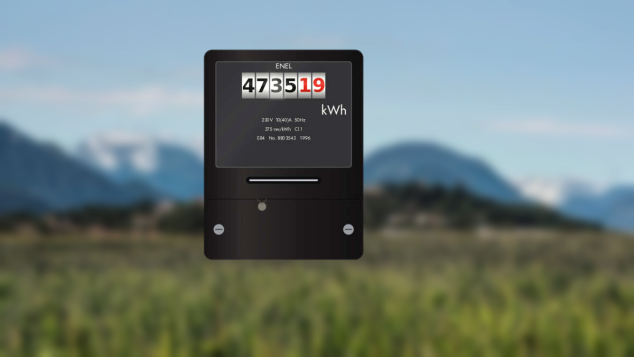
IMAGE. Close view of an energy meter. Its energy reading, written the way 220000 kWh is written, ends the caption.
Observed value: 4735.19 kWh
